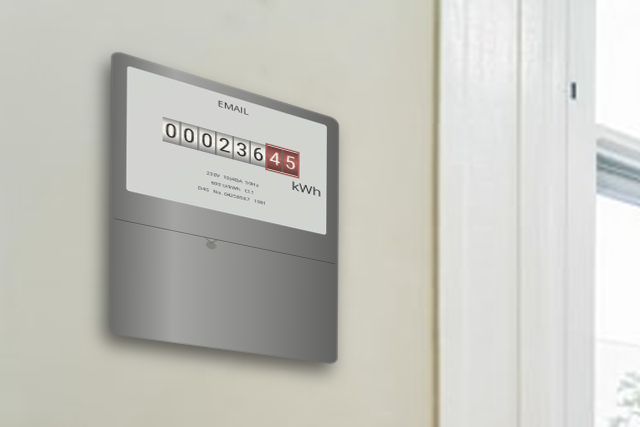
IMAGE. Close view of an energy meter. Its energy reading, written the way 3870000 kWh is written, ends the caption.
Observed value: 236.45 kWh
